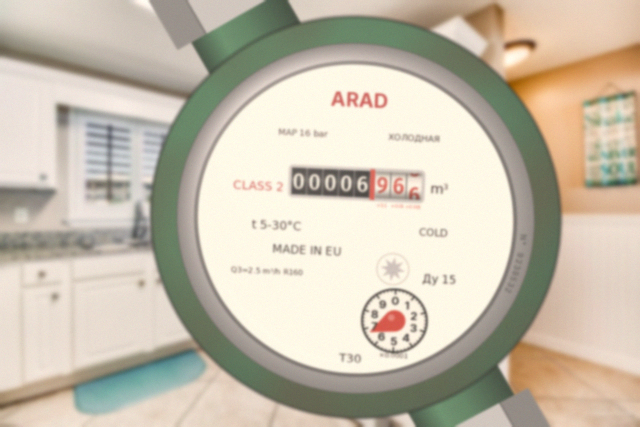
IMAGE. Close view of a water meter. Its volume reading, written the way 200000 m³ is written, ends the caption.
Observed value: 6.9656 m³
